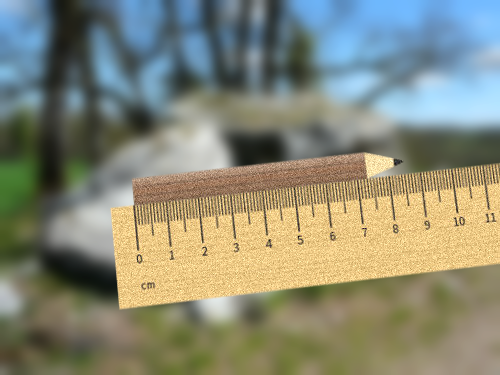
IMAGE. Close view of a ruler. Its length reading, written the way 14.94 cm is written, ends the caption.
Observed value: 8.5 cm
